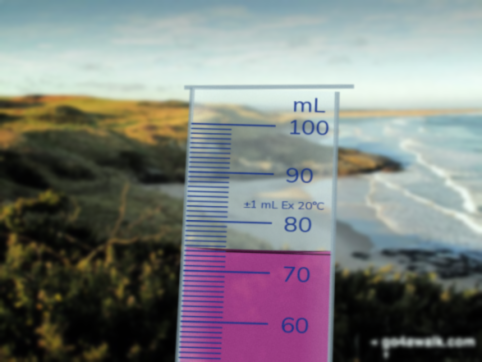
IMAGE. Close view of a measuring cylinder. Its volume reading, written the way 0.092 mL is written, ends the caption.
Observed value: 74 mL
